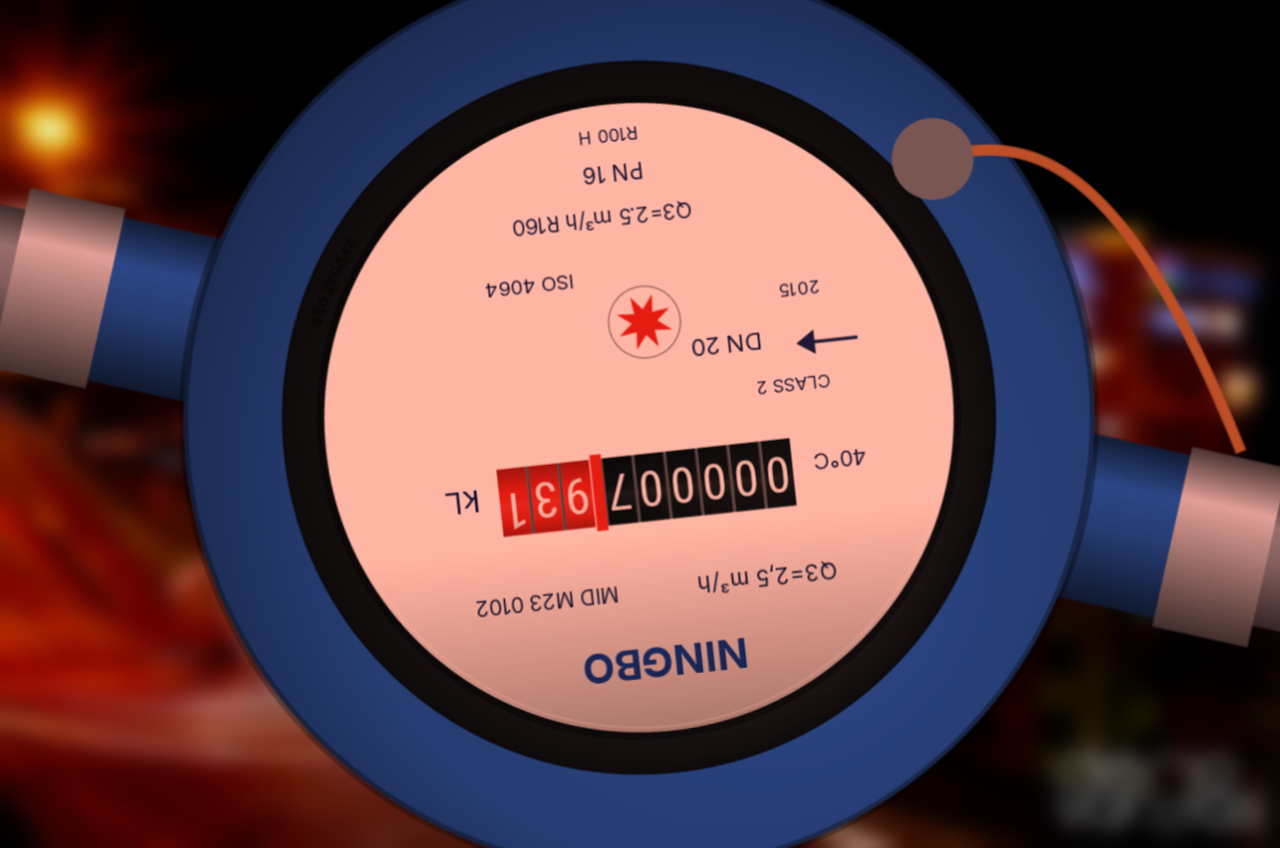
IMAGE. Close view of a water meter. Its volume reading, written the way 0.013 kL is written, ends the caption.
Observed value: 7.931 kL
